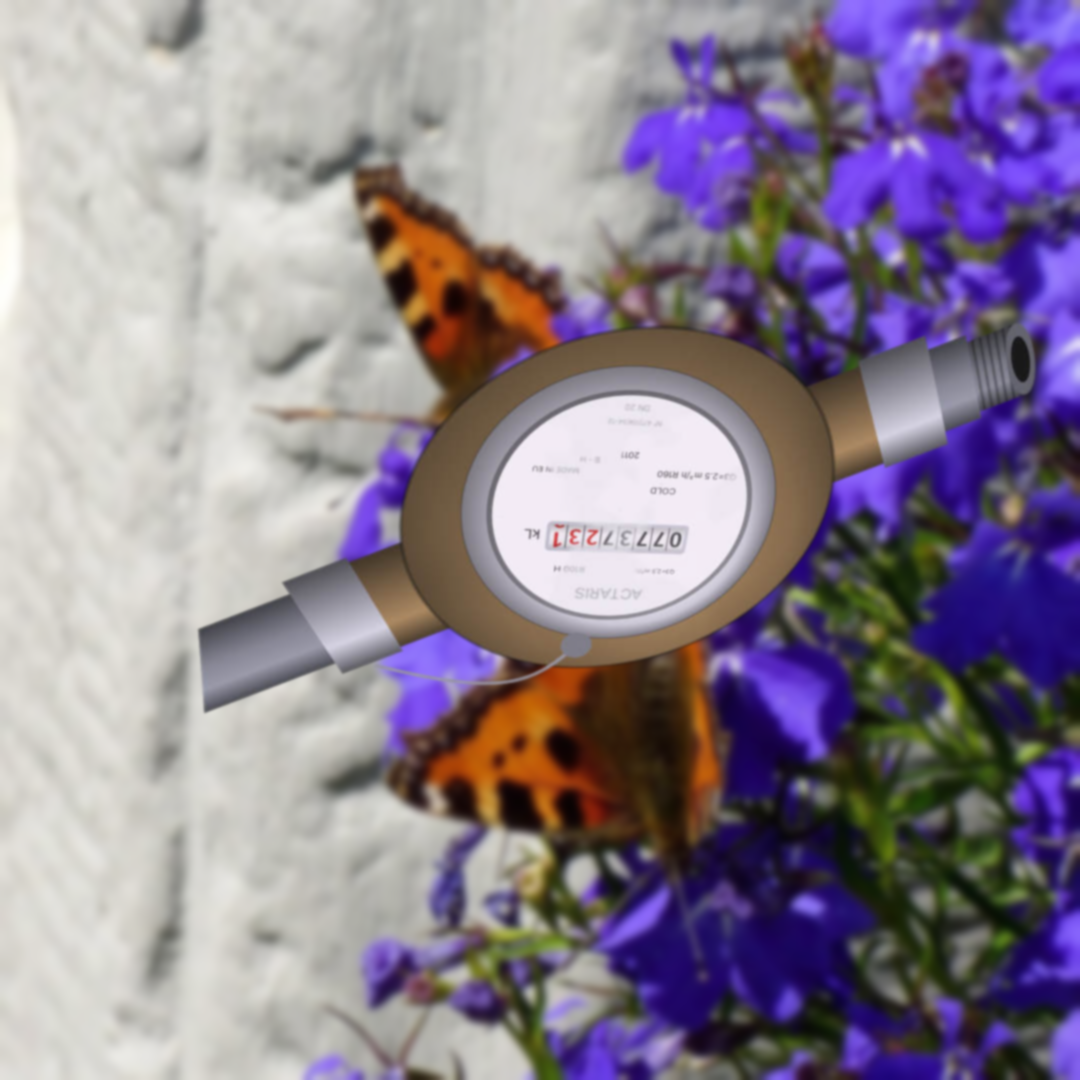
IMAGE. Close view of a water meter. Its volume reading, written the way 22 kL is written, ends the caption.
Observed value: 7737.231 kL
